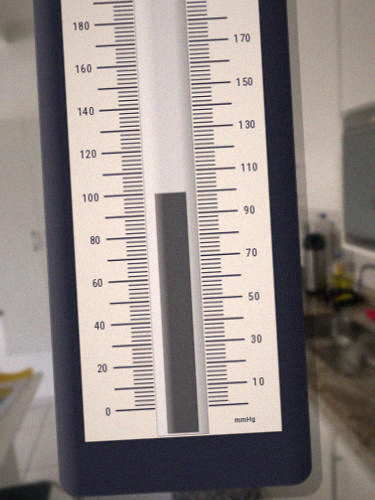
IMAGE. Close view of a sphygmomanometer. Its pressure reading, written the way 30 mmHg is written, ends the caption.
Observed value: 100 mmHg
